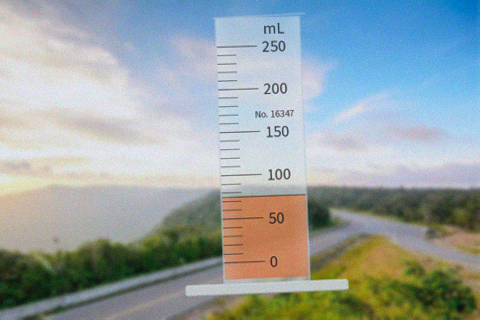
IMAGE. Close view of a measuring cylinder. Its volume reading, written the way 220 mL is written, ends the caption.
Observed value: 75 mL
